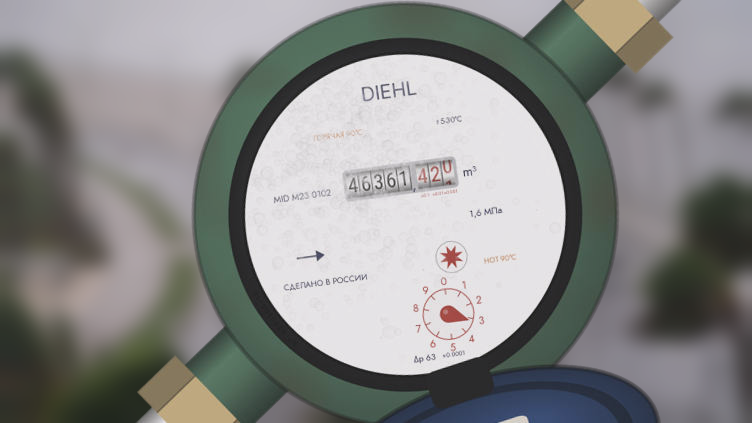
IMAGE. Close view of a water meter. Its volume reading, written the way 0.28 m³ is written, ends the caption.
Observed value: 46361.4203 m³
